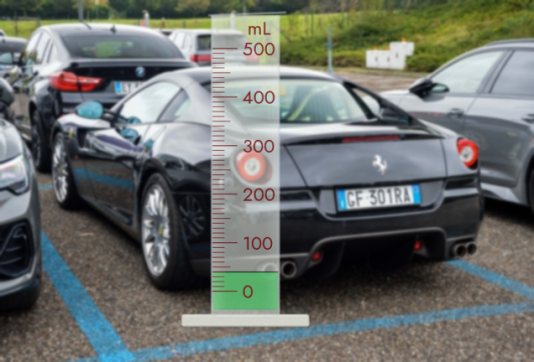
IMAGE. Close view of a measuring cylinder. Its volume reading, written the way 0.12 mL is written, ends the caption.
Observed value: 40 mL
